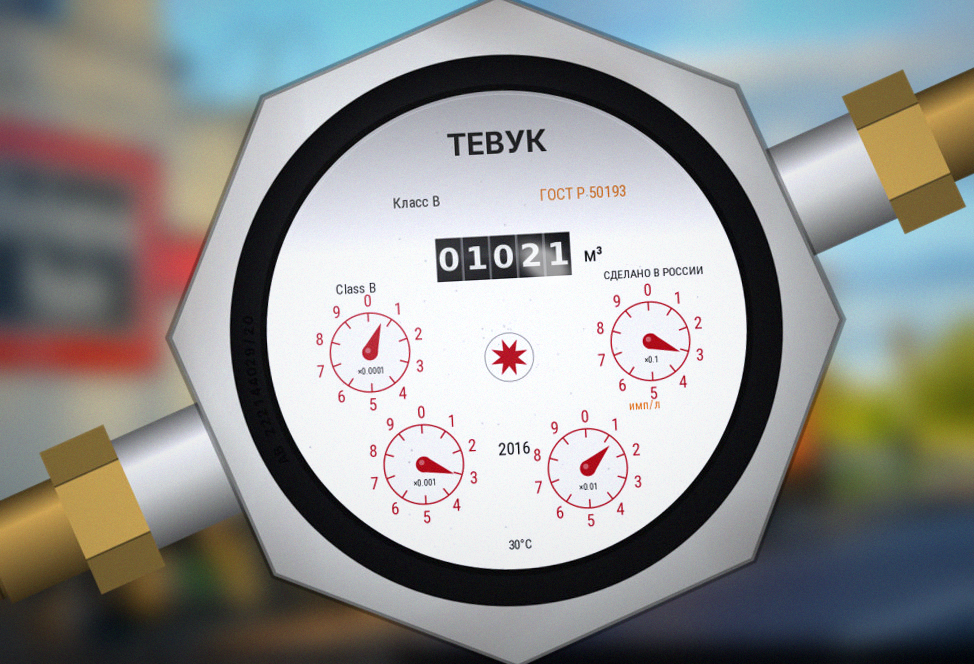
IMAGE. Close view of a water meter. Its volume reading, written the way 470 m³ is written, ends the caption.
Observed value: 1021.3130 m³
